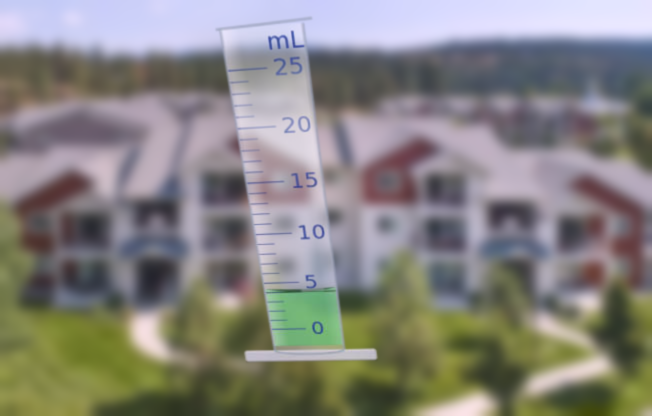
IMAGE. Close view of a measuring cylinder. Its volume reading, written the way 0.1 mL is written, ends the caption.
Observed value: 4 mL
